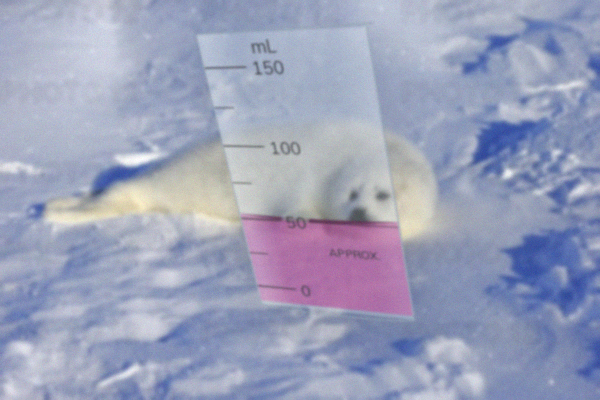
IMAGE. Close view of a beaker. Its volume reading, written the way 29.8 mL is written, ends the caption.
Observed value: 50 mL
